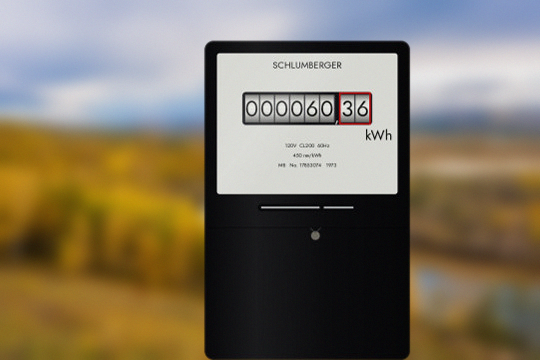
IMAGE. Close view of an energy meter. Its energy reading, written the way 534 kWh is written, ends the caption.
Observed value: 60.36 kWh
